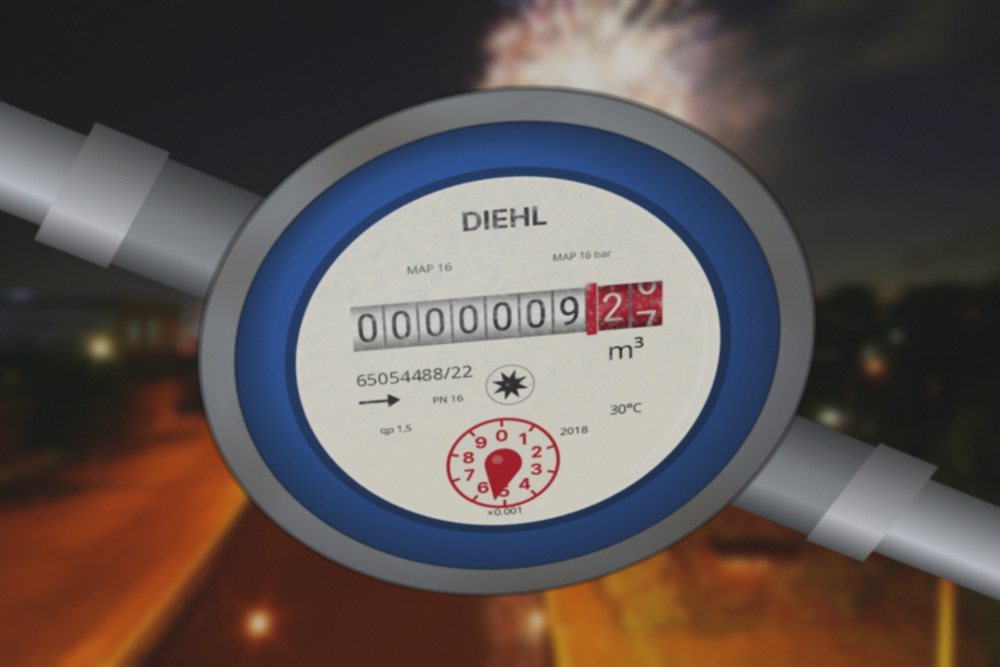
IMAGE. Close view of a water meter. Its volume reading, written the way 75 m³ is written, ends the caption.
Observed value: 9.265 m³
